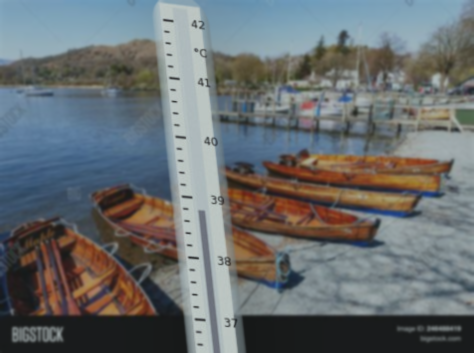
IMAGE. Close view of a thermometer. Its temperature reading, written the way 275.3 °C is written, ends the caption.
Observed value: 38.8 °C
